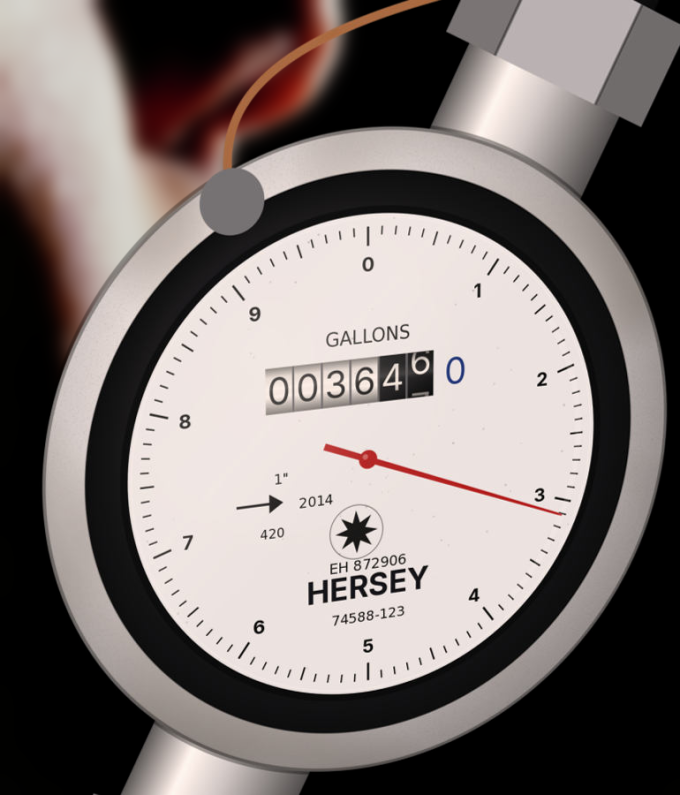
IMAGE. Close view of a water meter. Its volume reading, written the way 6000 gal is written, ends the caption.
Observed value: 36463.1 gal
